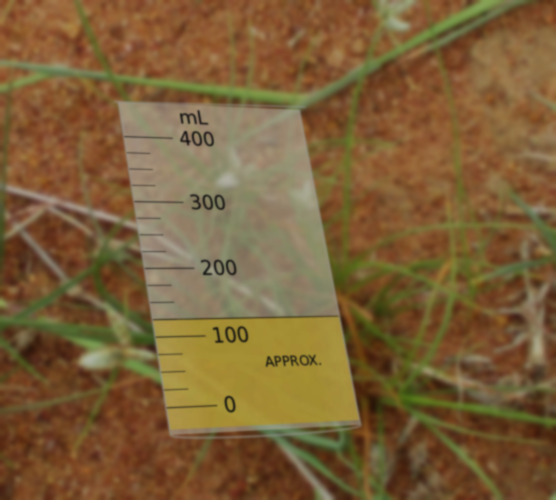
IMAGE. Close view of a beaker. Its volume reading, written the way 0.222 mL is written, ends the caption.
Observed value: 125 mL
